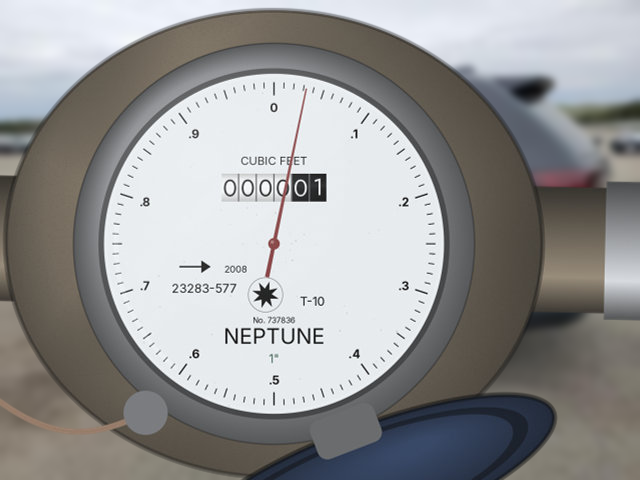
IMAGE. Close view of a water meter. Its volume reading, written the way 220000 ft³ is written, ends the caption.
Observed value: 1.03 ft³
